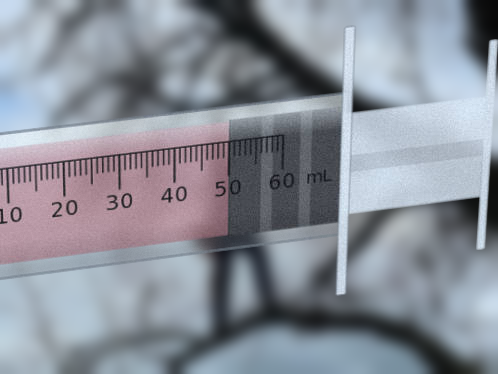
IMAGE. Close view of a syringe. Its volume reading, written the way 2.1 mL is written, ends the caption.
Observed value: 50 mL
